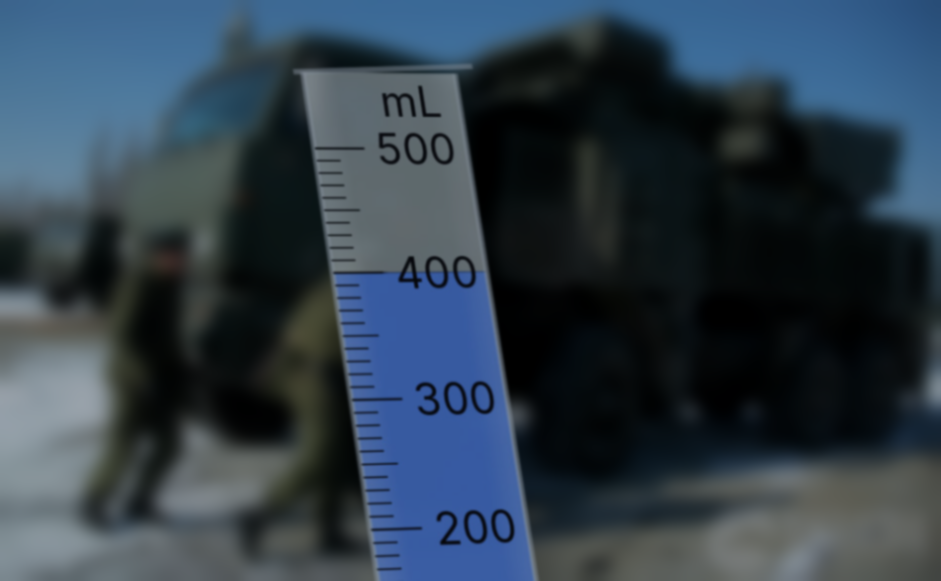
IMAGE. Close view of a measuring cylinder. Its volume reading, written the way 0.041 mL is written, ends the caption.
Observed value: 400 mL
